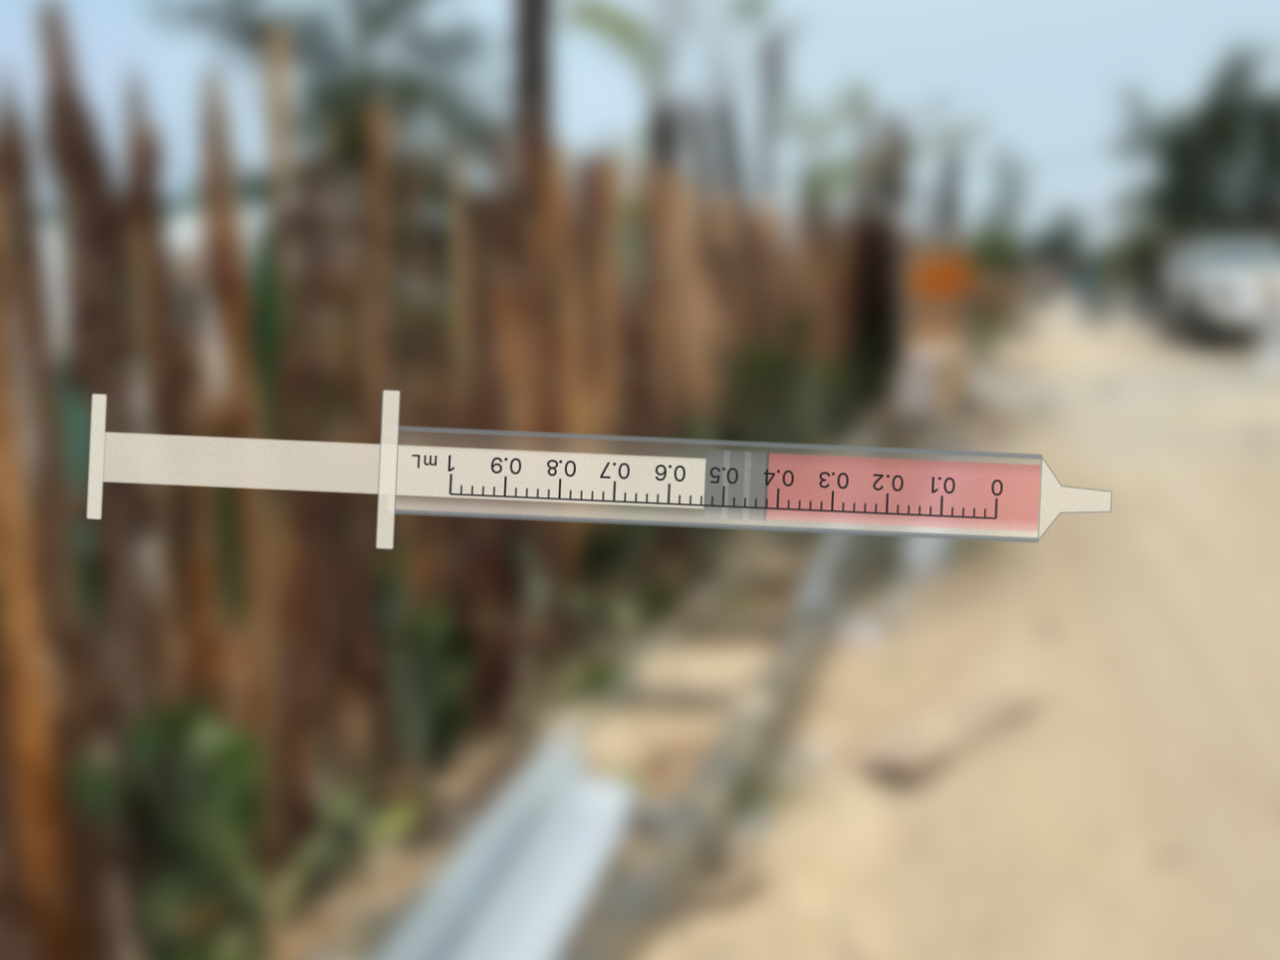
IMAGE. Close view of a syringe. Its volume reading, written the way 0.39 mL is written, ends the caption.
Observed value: 0.42 mL
